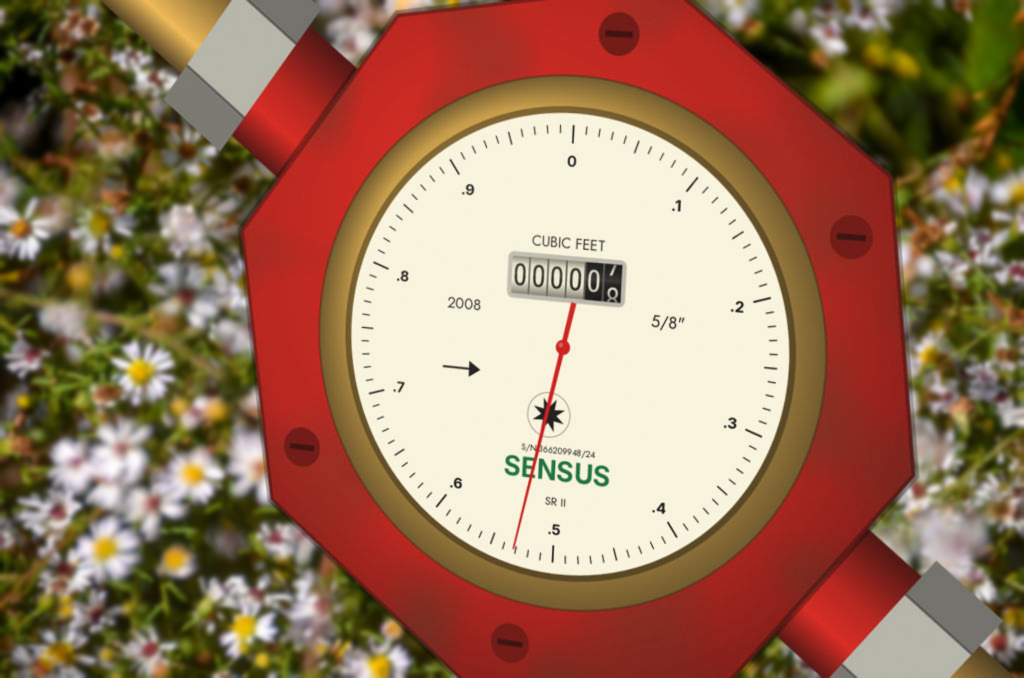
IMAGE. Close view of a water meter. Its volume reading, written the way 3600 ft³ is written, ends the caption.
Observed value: 7.53 ft³
